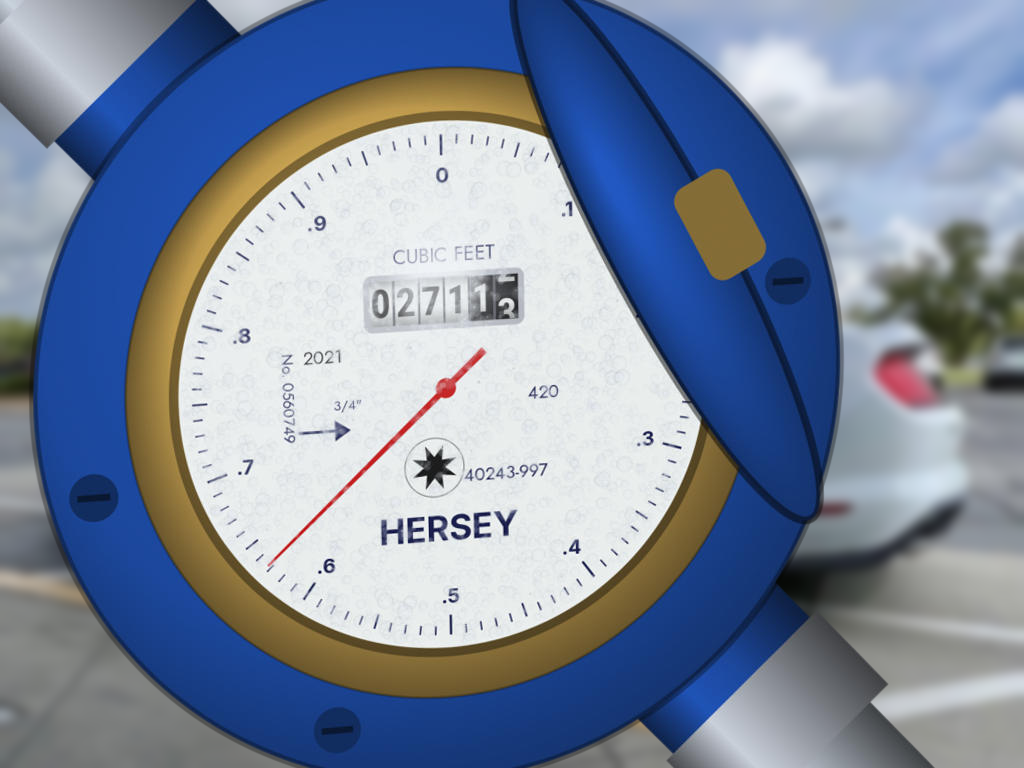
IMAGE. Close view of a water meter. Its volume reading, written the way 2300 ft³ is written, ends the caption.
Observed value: 27112.63 ft³
